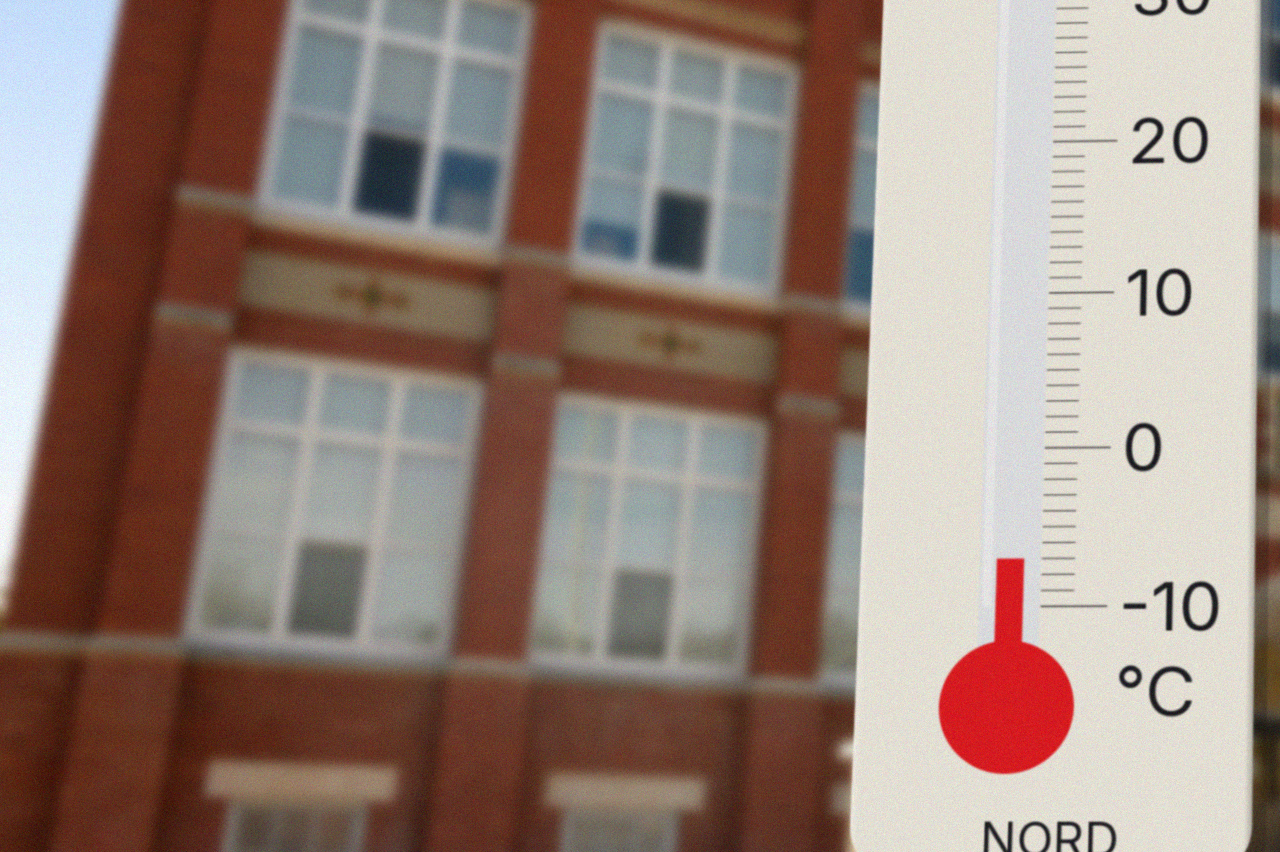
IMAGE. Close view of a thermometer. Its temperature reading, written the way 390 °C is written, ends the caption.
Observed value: -7 °C
